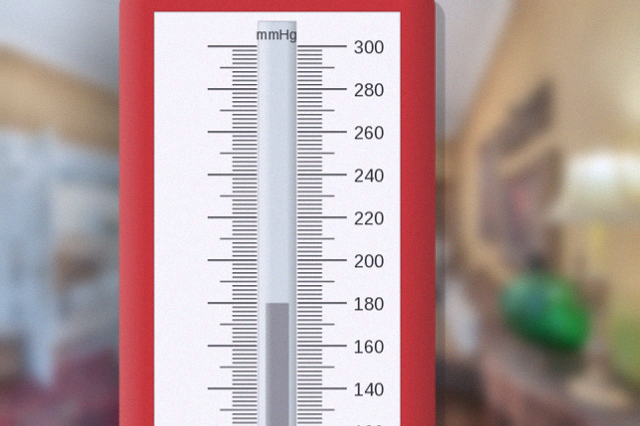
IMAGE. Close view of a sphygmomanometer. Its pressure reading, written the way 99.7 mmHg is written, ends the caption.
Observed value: 180 mmHg
